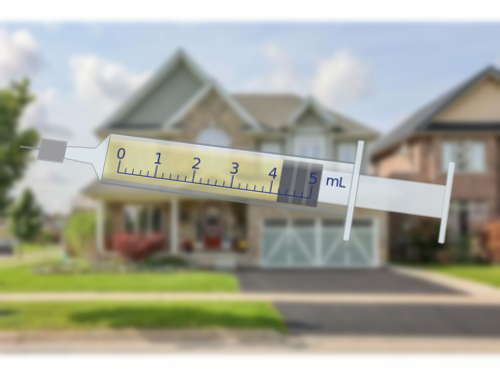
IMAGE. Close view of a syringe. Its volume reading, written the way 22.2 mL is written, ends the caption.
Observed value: 4.2 mL
